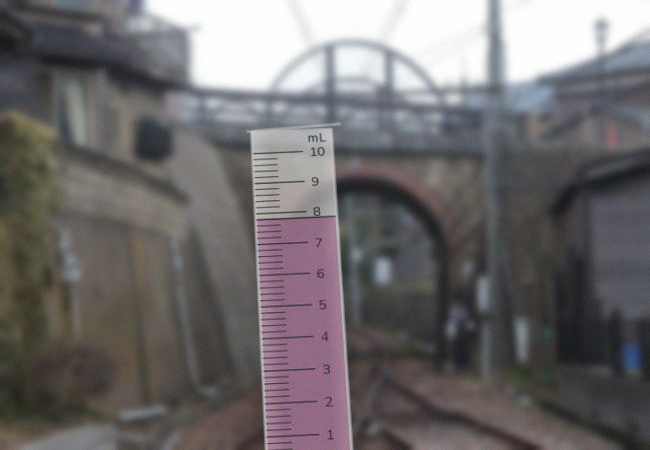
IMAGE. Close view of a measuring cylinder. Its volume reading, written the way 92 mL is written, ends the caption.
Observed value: 7.8 mL
